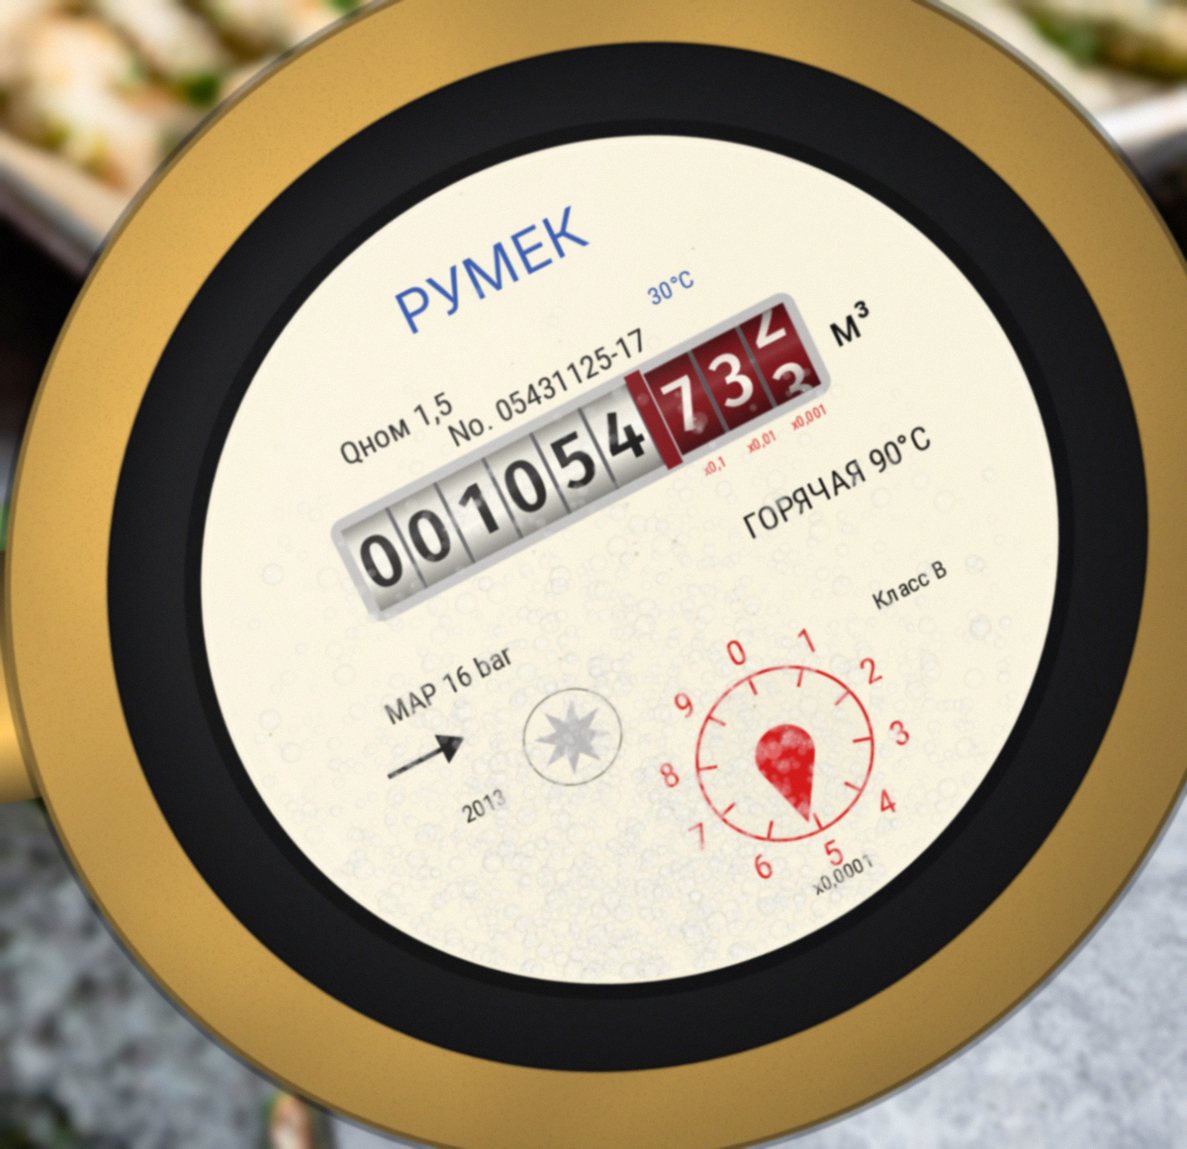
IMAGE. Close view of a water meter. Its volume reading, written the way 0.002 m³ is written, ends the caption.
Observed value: 1054.7325 m³
